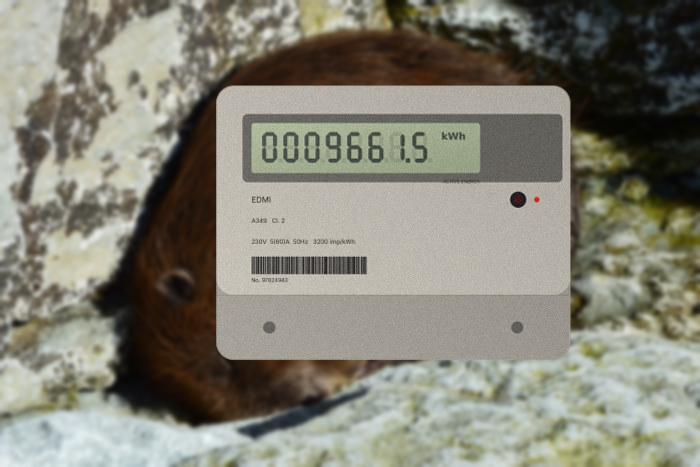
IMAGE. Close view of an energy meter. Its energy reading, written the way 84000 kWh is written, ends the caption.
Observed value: 9661.5 kWh
